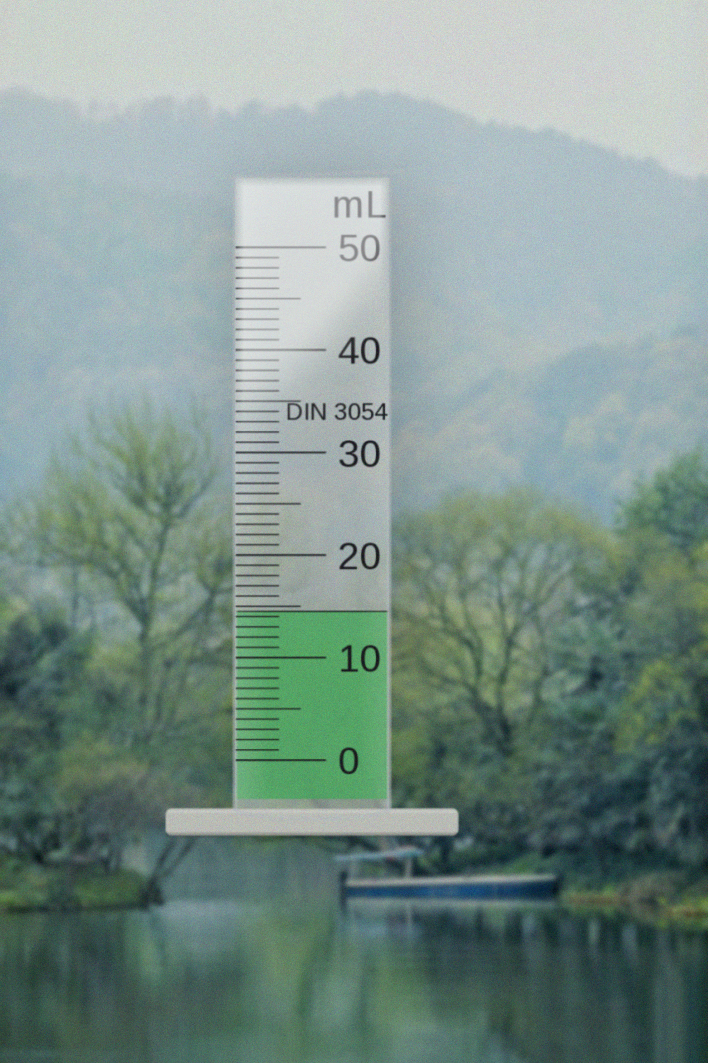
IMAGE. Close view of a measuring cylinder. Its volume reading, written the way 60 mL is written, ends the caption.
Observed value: 14.5 mL
